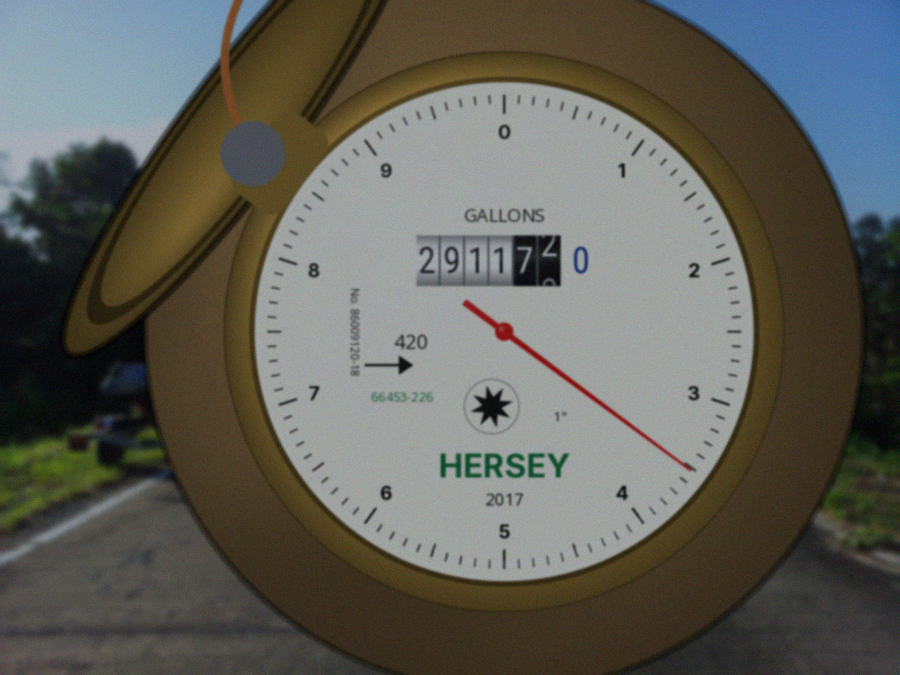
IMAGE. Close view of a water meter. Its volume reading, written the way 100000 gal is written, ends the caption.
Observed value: 2911723.5 gal
